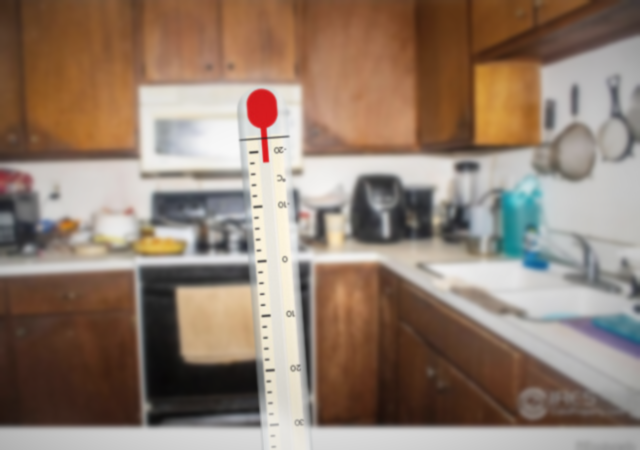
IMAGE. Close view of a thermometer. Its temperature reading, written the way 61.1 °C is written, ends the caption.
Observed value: -18 °C
